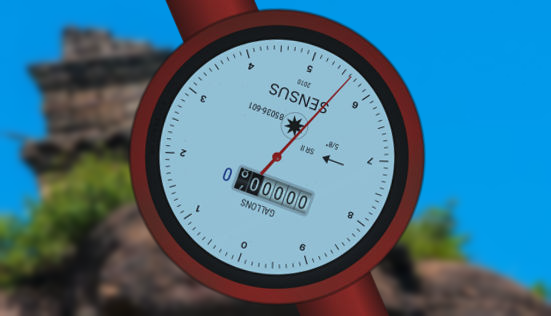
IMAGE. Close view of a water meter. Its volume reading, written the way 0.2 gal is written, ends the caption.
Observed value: 75.6 gal
